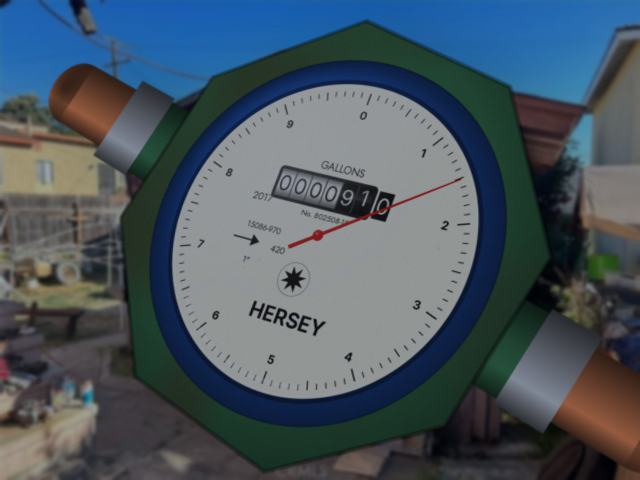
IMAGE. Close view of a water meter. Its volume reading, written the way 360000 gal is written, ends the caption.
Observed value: 911.5 gal
